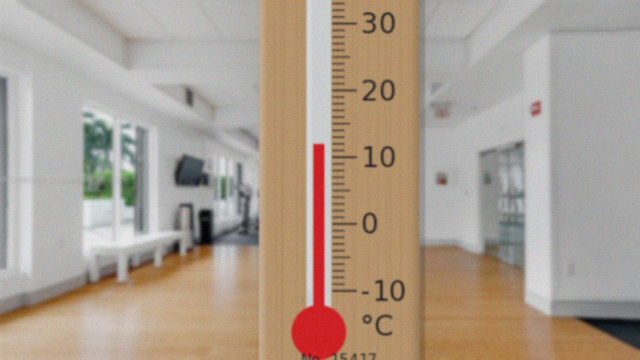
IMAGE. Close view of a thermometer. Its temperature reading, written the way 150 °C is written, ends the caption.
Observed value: 12 °C
